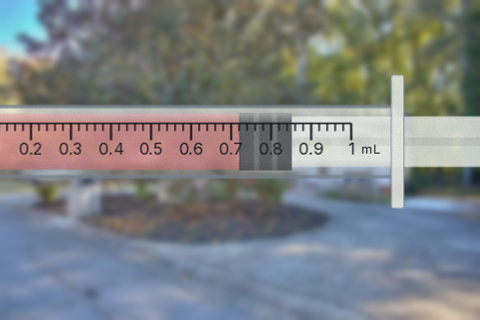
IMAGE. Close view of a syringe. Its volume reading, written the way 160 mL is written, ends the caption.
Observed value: 0.72 mL
